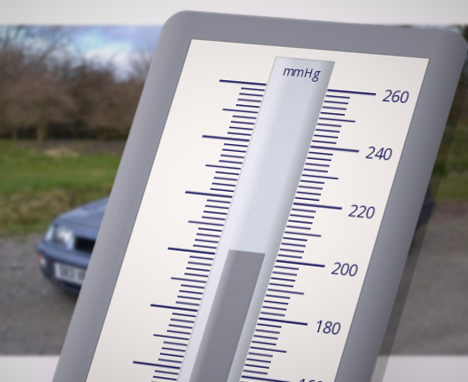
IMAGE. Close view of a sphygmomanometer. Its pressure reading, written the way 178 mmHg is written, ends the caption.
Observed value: 202 mmHg
